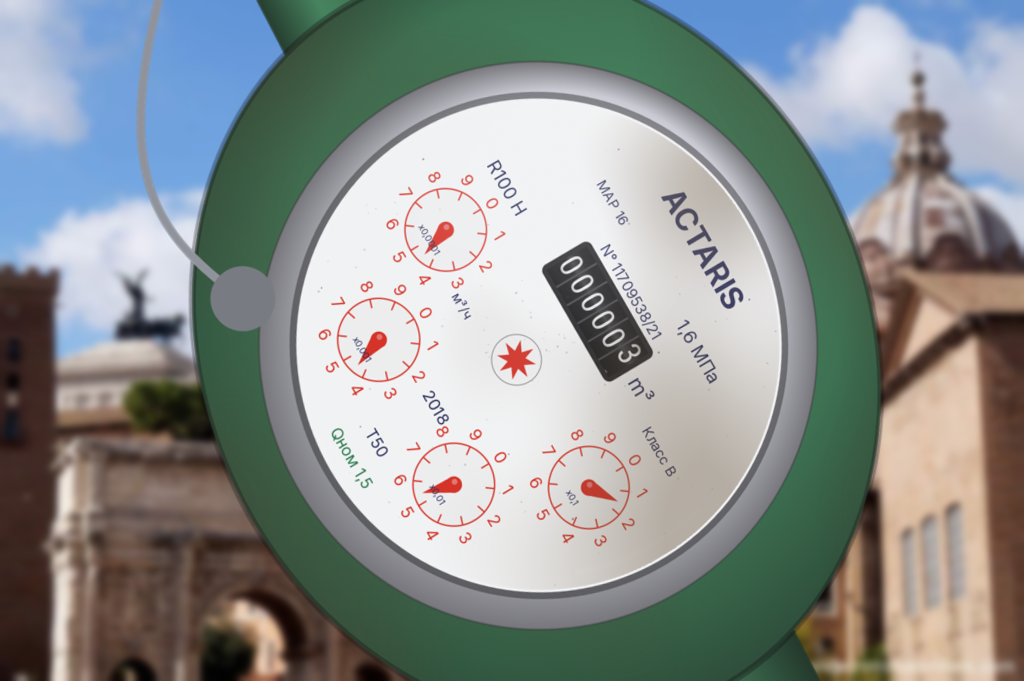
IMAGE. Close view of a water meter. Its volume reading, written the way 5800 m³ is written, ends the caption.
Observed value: 3.1544 m³
